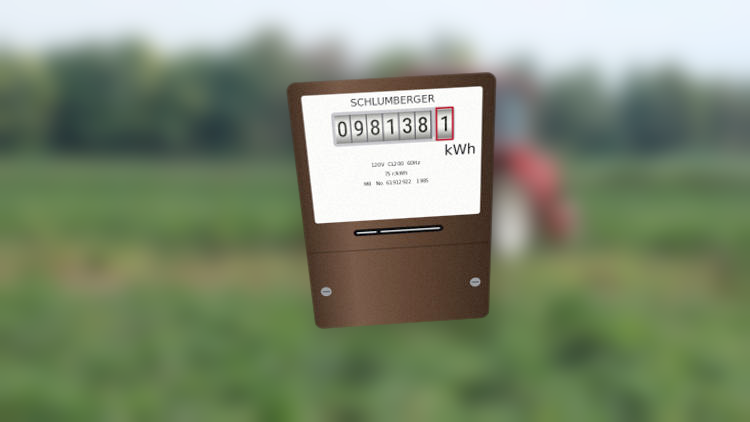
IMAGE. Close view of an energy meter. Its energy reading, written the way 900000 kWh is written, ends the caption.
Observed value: 98138.1 kWh
